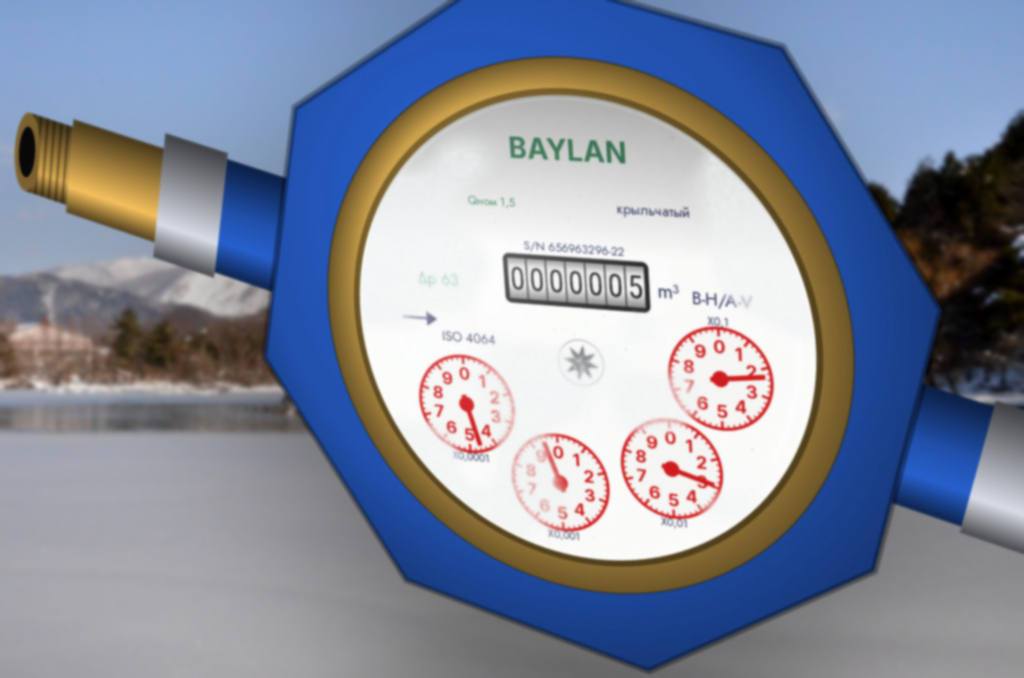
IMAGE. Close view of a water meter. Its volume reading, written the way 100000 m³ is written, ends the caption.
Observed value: 5.2294 m³
